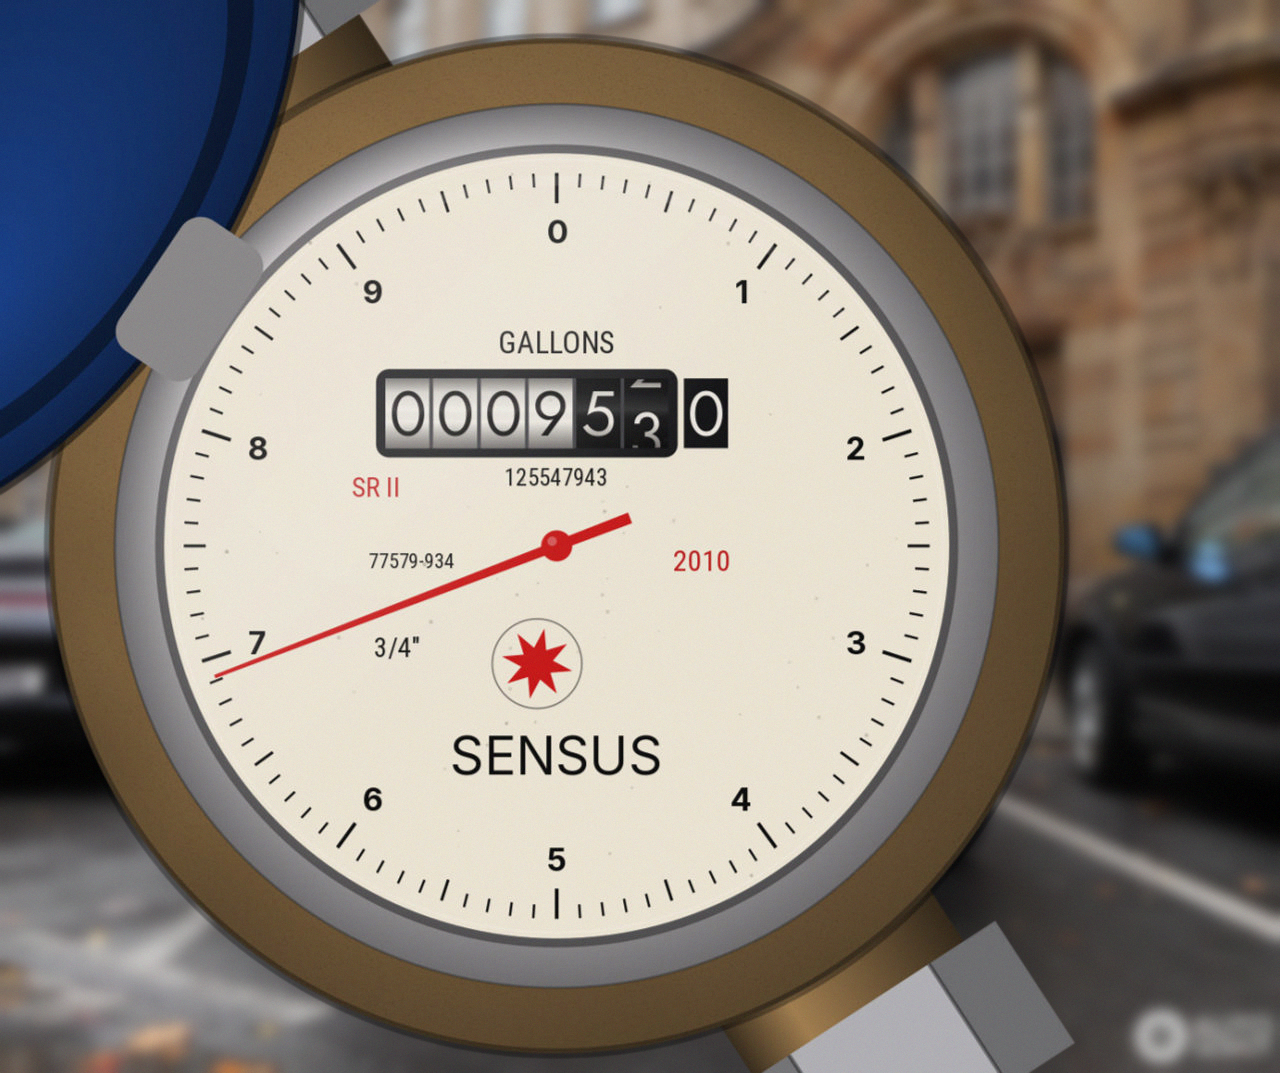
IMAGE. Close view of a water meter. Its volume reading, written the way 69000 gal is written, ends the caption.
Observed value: 9526.9 gal
